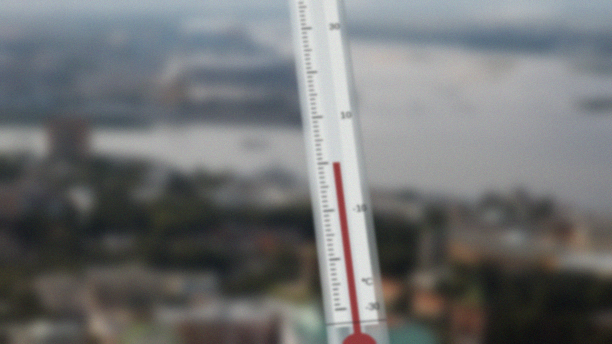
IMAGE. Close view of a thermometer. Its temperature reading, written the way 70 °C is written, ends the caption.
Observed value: 0 °C
